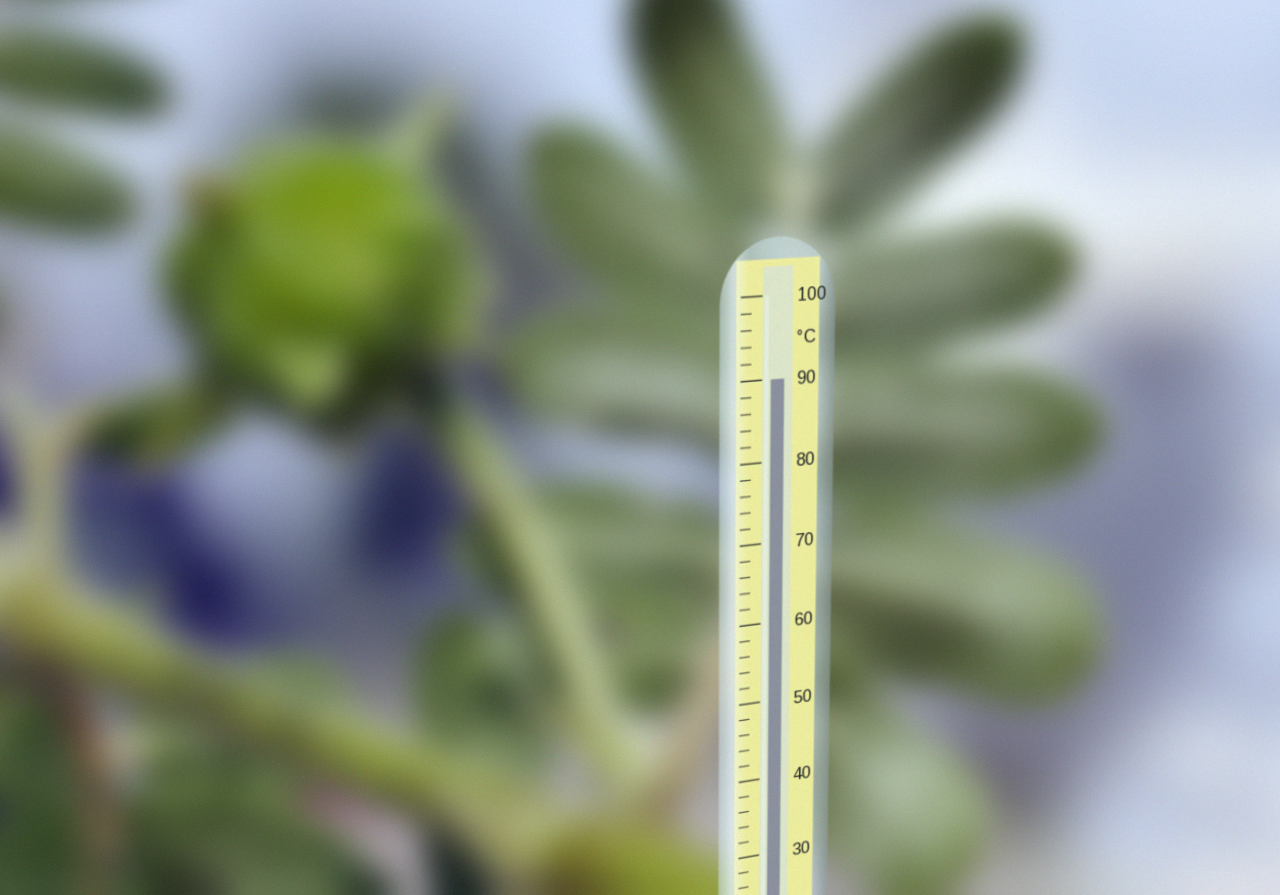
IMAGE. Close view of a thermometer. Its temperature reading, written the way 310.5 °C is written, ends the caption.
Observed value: 90 °C
